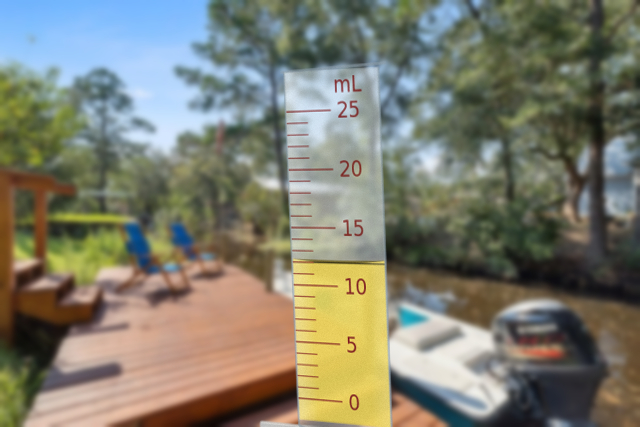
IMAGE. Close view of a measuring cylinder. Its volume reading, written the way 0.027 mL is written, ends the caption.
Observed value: 12 mL
